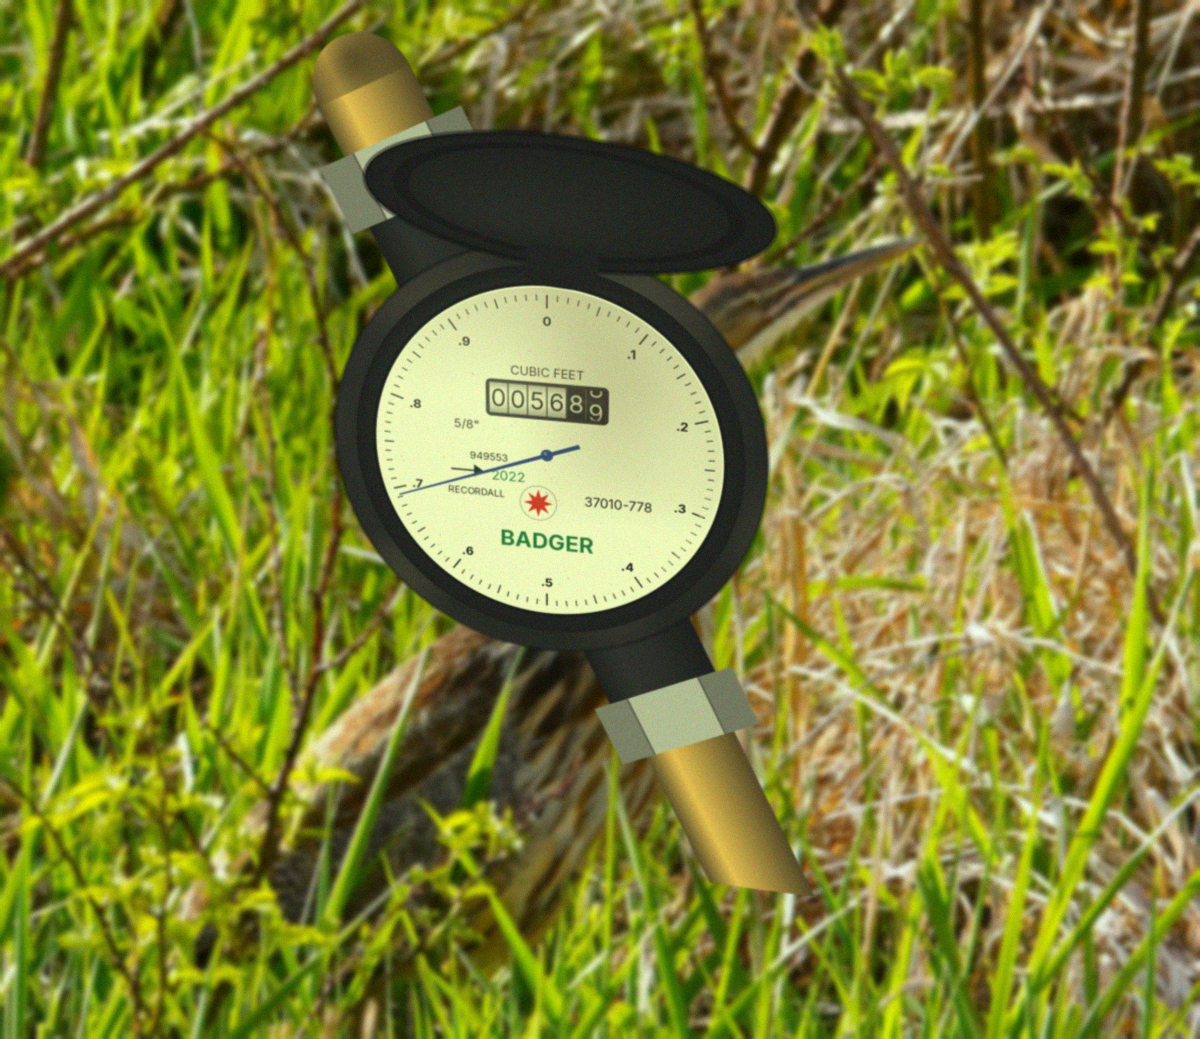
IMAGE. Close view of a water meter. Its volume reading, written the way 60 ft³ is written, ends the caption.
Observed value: 5688.69 ft³
